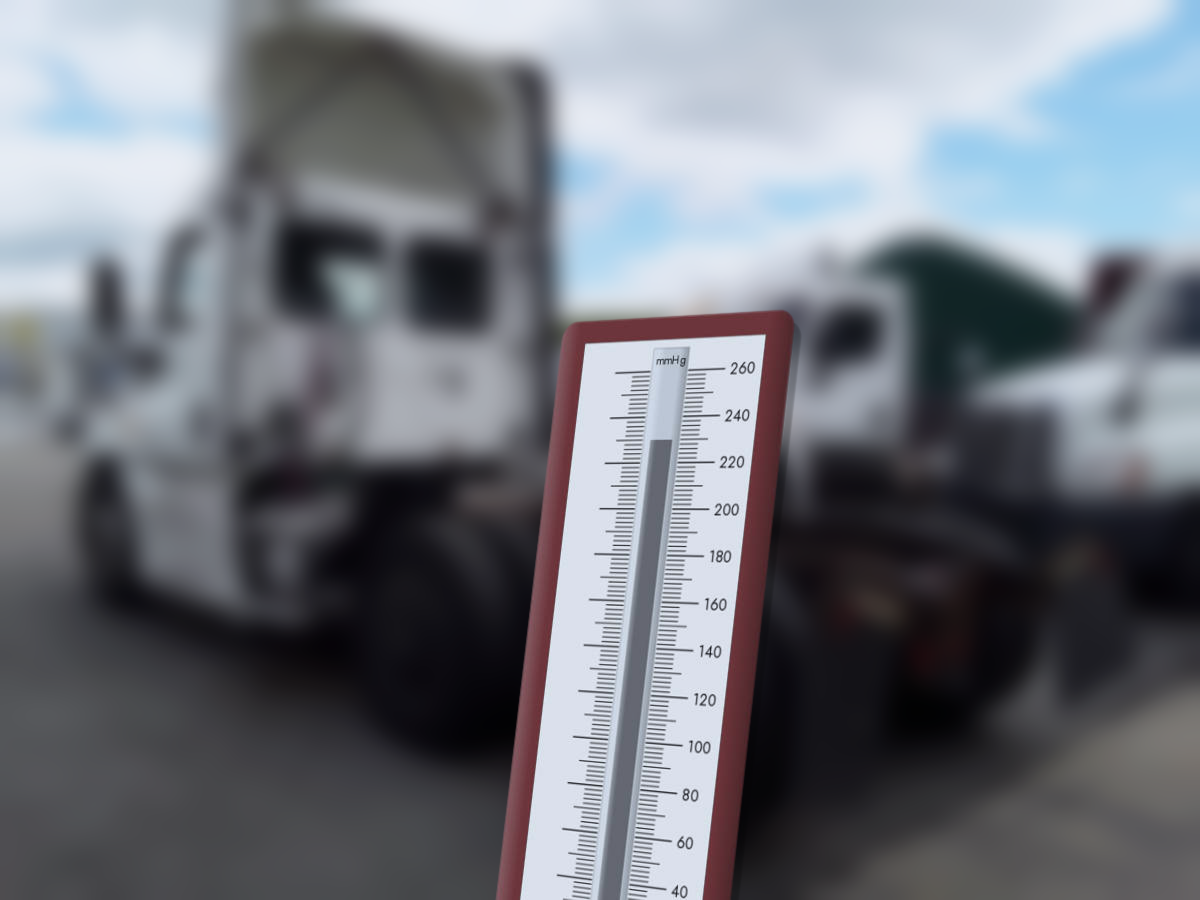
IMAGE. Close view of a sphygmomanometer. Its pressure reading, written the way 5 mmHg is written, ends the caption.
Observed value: 230 mmHg
